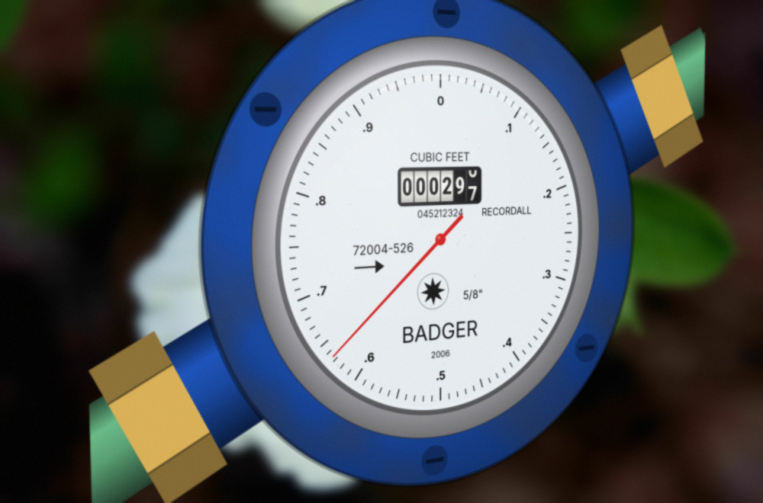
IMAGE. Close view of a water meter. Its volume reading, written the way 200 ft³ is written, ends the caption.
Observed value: 296.63 ft³
